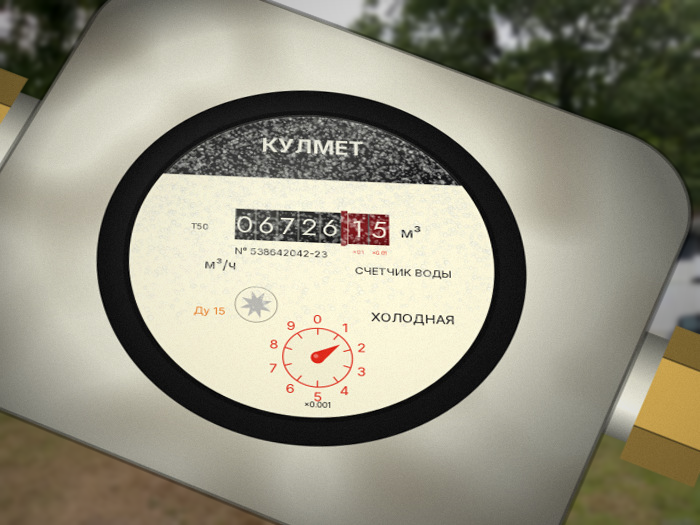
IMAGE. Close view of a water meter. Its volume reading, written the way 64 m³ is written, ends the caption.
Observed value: 6726.151 m³
